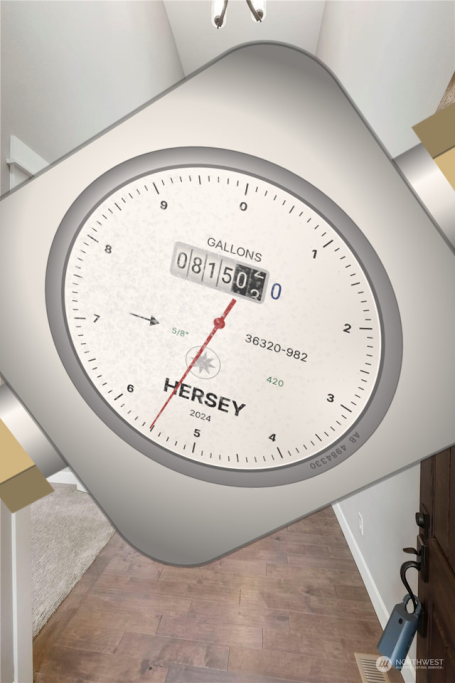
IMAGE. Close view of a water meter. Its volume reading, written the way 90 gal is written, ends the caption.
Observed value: 815025.5 gal
